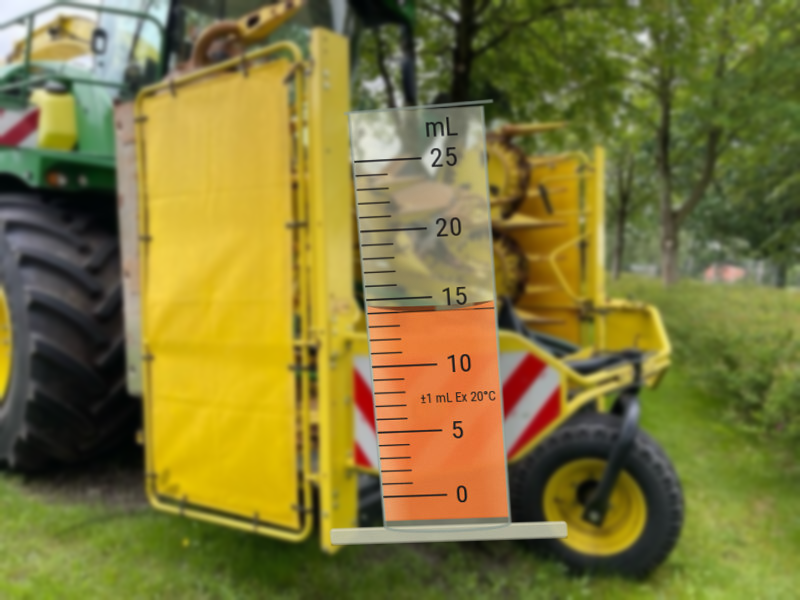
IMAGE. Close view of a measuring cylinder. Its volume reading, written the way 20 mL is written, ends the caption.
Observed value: 14 mL
